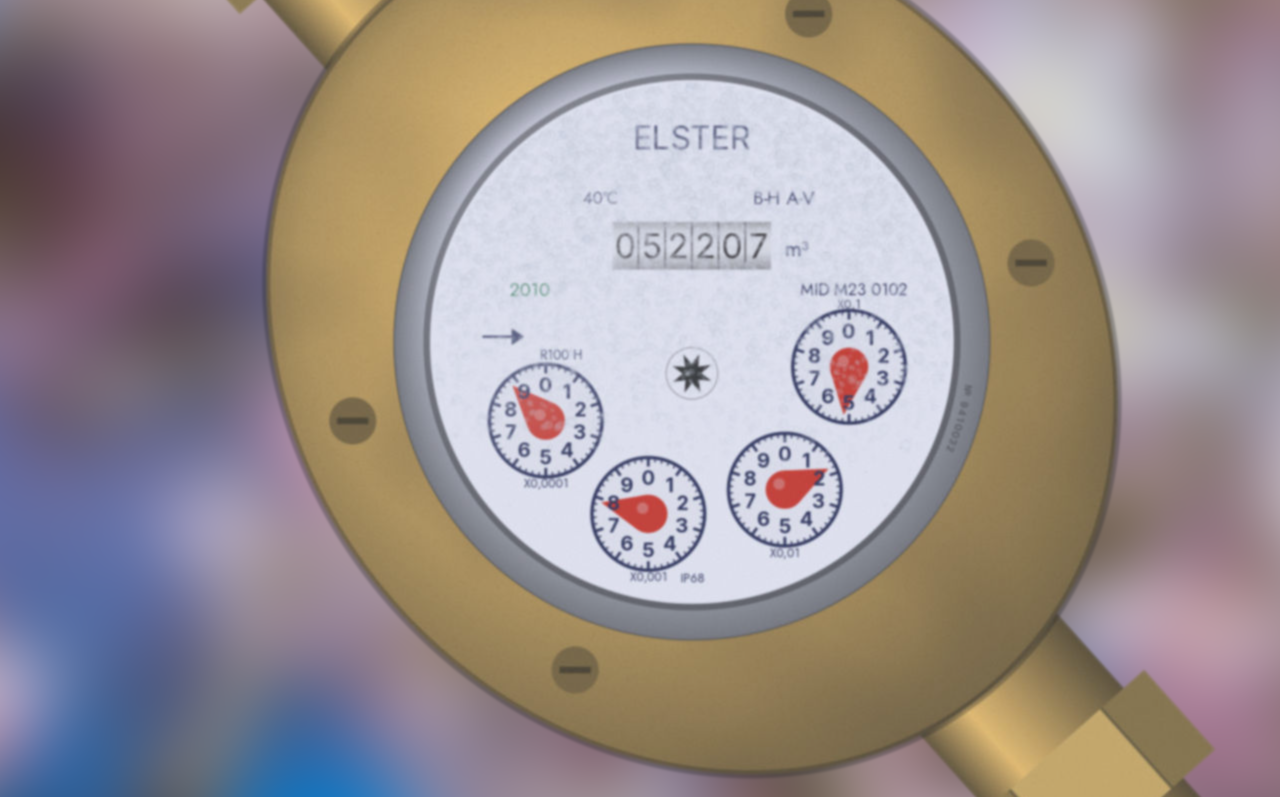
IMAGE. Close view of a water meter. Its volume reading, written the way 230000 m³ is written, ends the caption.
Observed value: 52207.5178 m³
